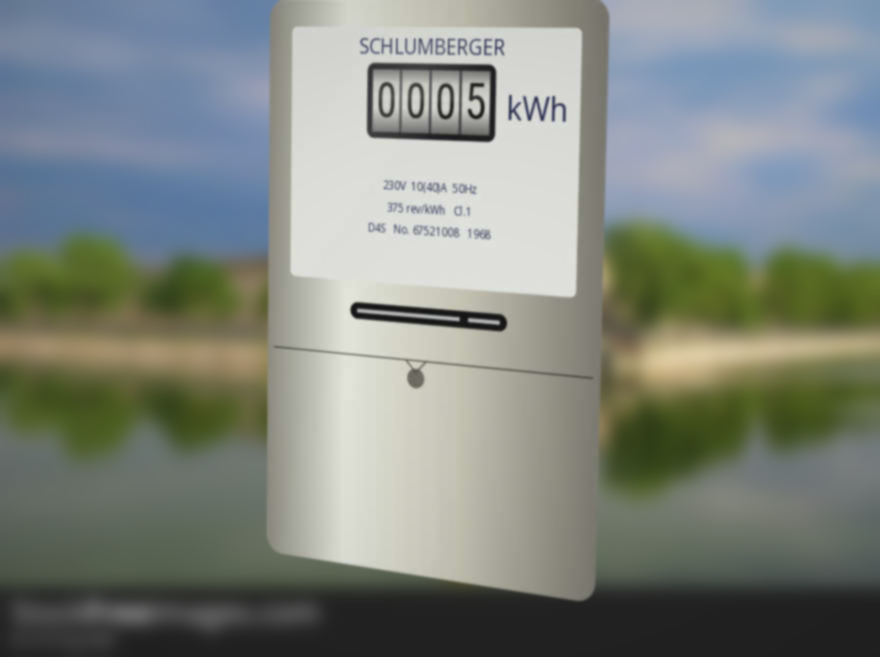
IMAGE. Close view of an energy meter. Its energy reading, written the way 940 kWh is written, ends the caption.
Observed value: 5 kWh
